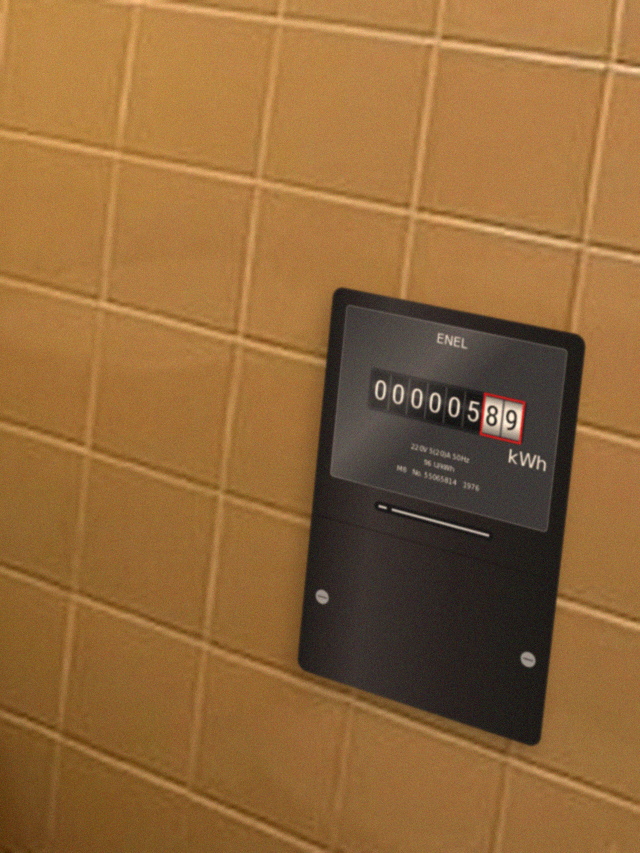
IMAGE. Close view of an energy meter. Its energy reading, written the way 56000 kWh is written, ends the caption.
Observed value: 5.89 kWh
